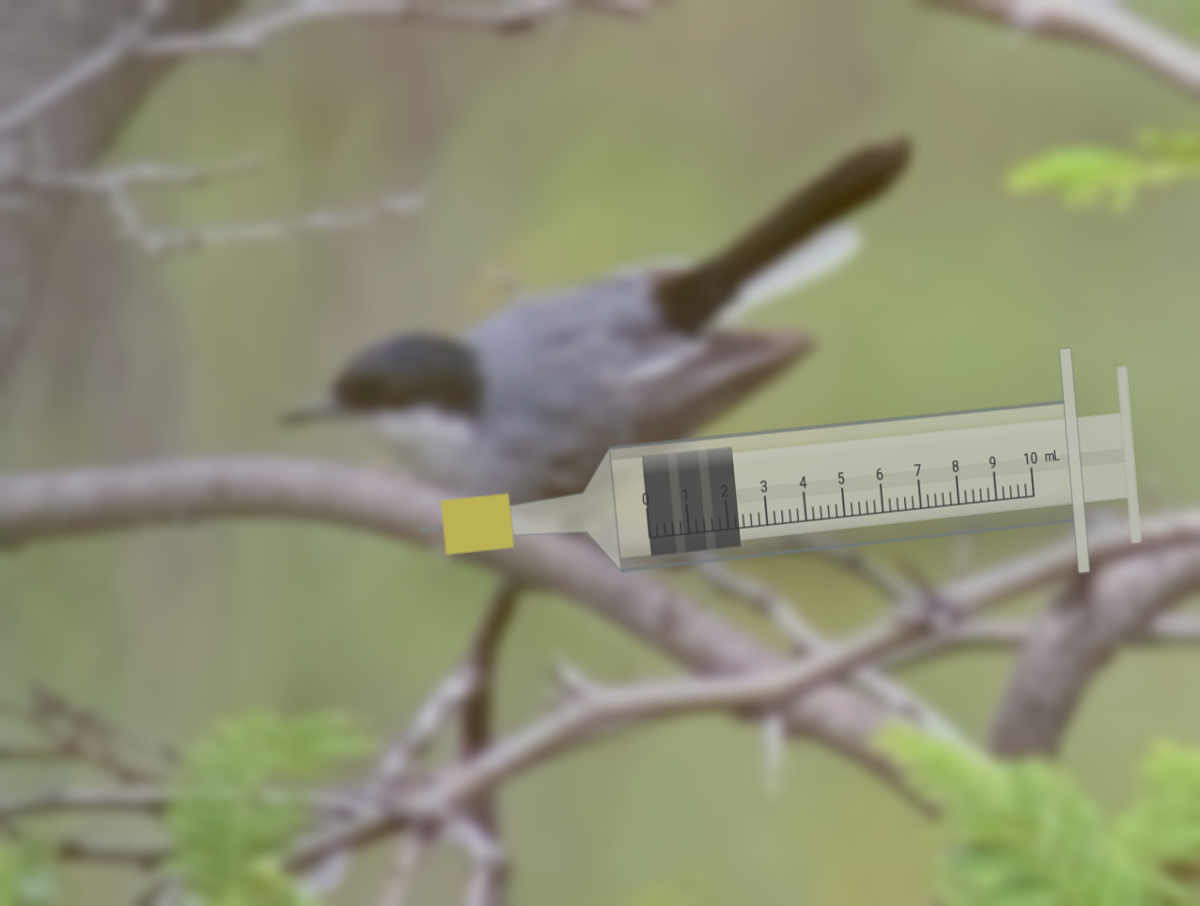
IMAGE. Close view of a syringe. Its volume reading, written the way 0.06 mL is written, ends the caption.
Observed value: 0 mL
